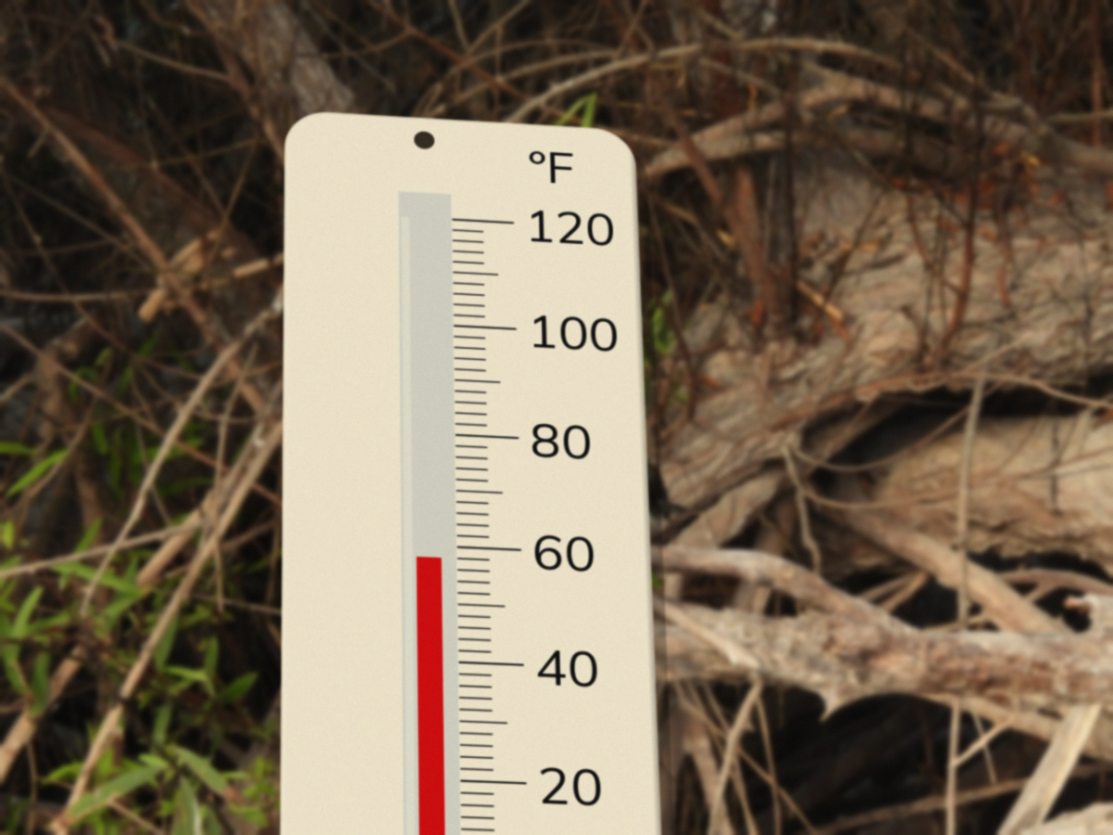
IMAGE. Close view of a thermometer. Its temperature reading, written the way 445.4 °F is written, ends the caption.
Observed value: 58 °F
